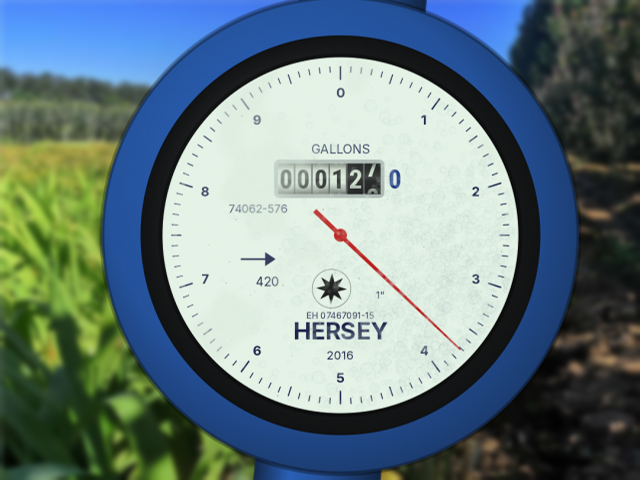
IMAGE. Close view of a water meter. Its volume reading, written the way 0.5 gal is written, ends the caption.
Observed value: 1273.7 gal
